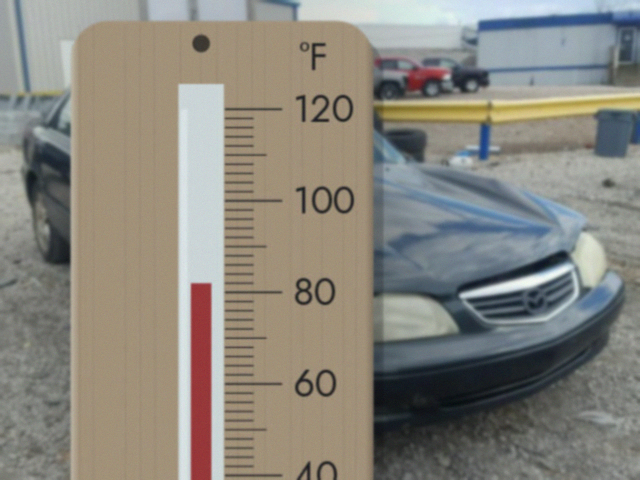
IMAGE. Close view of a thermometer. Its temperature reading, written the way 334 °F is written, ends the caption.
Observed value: 82 °F
